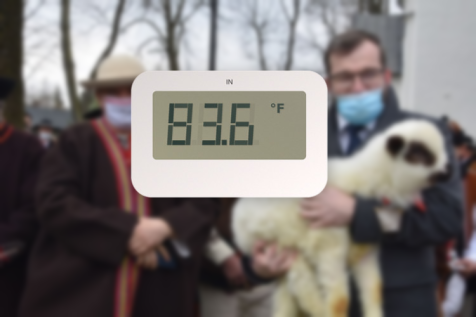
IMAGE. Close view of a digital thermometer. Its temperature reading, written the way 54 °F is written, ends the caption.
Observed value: 83.6 °F
